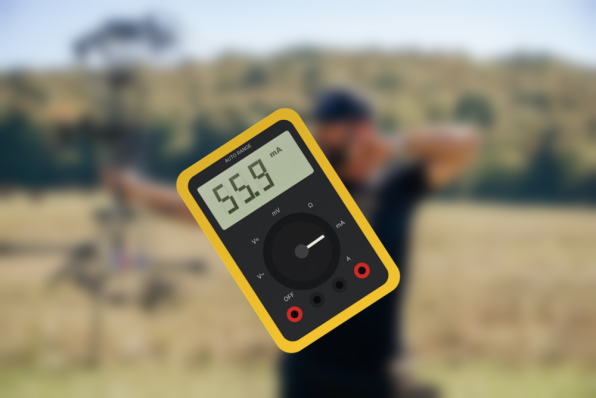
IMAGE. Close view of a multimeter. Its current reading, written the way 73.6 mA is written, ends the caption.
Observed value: 55.9 mA
